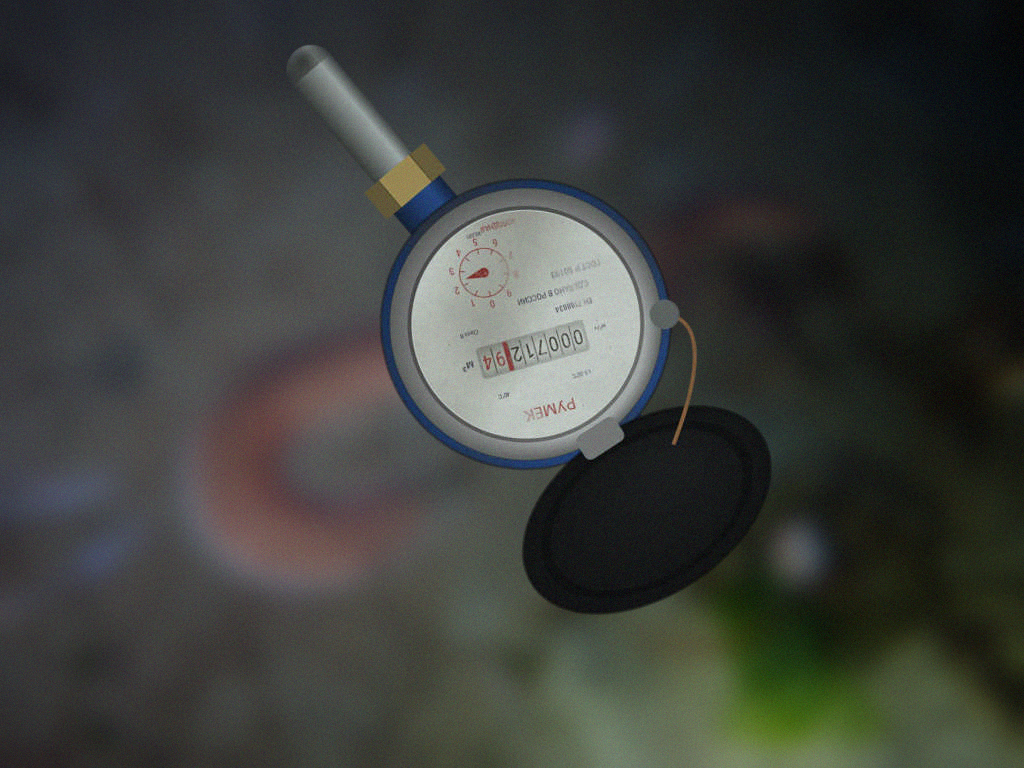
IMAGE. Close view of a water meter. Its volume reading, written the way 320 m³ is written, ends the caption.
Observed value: 712.942 m³
